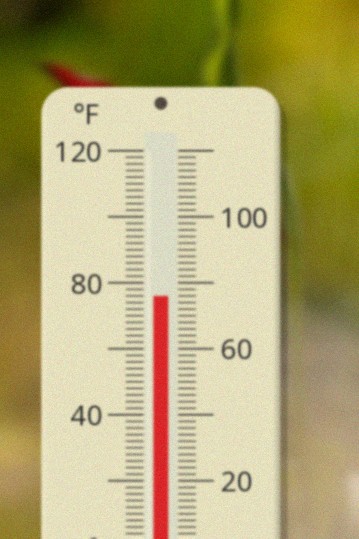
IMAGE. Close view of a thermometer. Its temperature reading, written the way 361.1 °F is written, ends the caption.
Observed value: 76 °F
